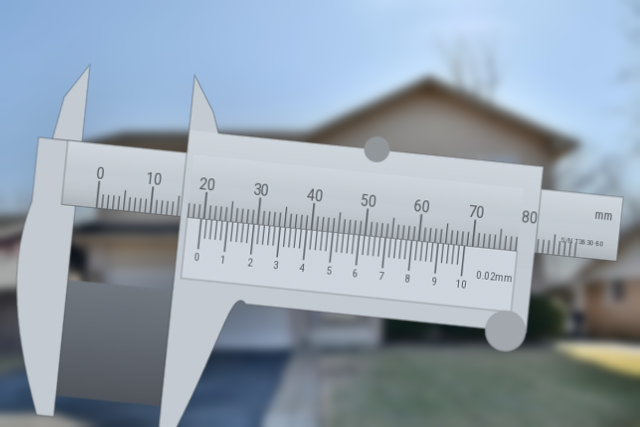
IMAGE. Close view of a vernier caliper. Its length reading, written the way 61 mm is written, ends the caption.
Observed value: 19.5 mm
